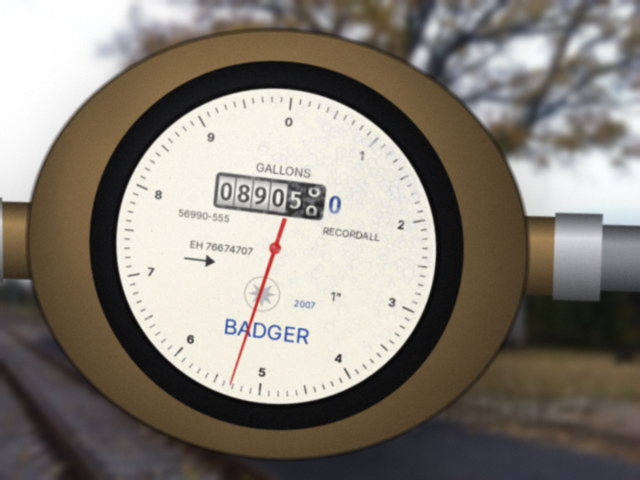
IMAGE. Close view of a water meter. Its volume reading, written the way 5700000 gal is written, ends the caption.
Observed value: 890585.3 gal
